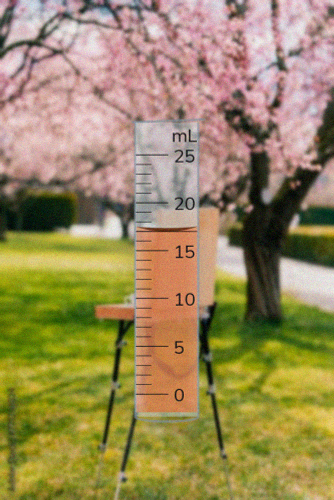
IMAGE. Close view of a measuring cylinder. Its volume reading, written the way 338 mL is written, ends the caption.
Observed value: 17 mL
